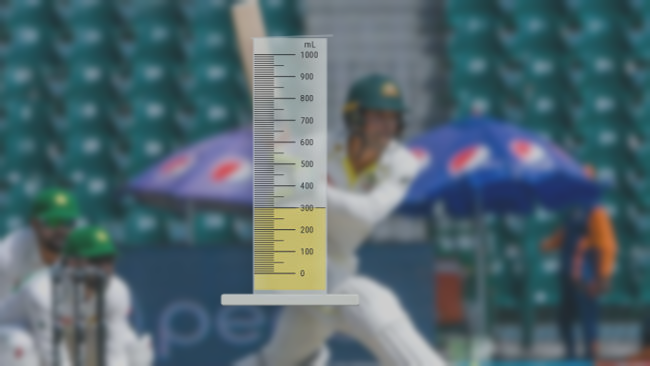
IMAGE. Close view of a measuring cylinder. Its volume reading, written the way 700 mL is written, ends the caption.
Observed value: 300 mL
